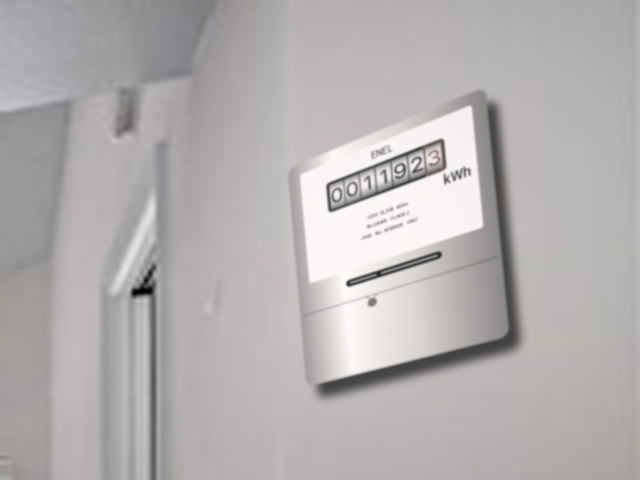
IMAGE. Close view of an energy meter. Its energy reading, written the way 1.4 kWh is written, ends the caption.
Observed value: 1192.3 kWh
